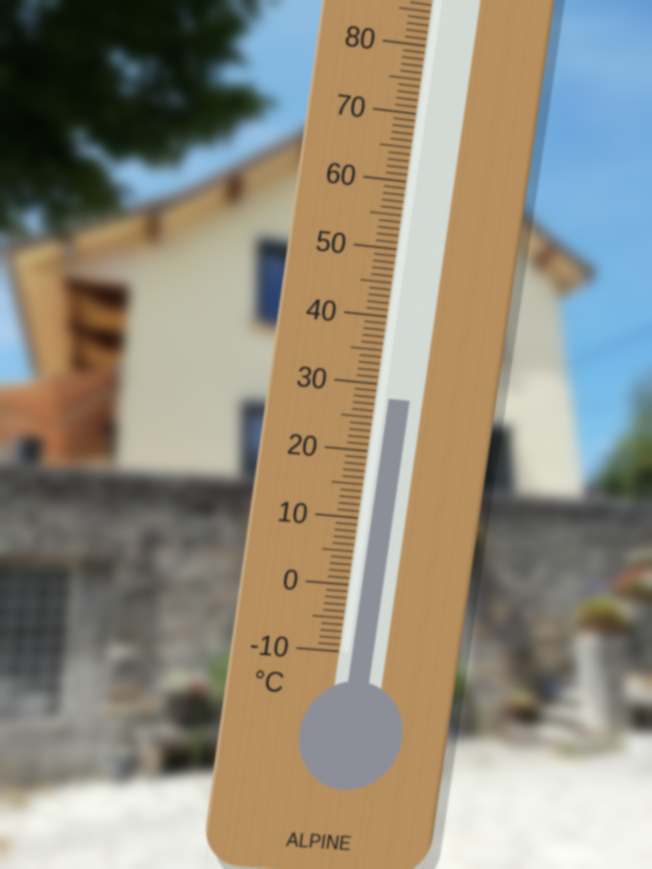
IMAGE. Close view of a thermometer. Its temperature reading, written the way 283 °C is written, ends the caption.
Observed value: 28 °C
